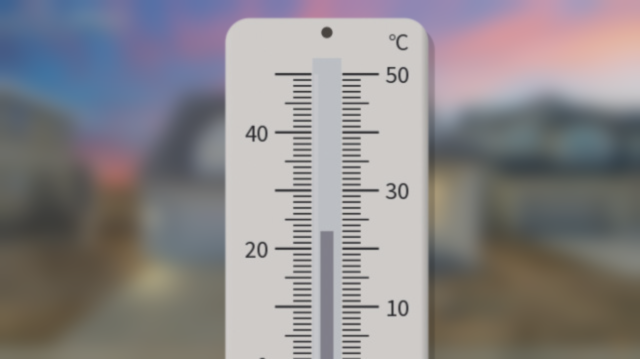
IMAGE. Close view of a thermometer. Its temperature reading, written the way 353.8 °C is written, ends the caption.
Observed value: 23 °C
